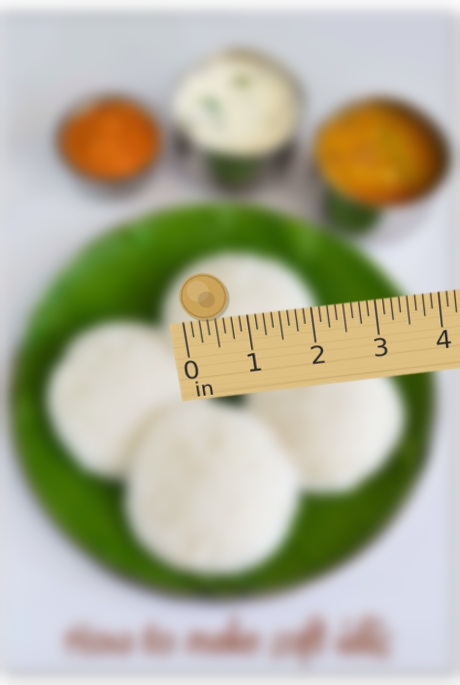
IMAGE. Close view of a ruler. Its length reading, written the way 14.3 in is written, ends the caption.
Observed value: 0.75 in
